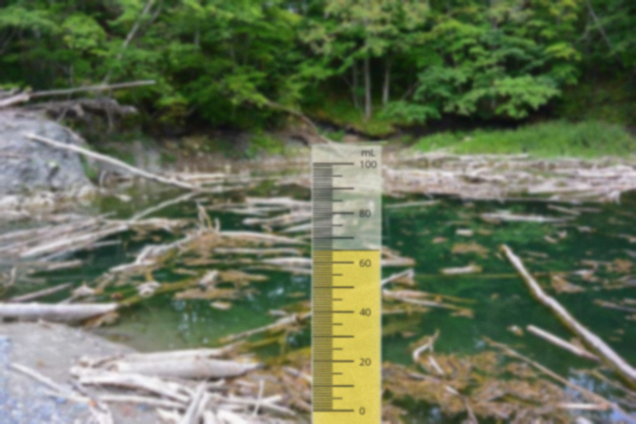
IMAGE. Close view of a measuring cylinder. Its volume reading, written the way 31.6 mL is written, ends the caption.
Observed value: 65 mL
